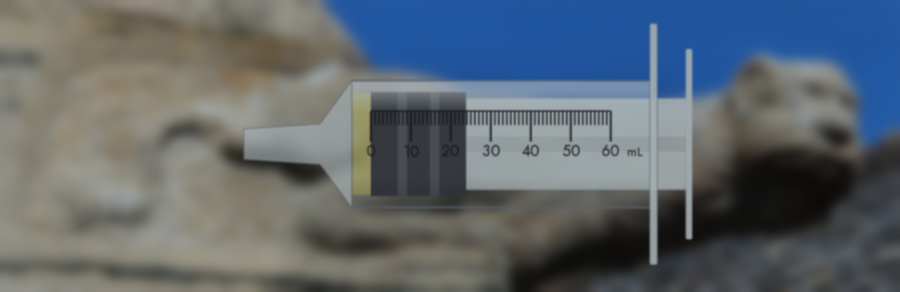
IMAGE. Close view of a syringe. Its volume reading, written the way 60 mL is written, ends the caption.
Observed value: 0 mL
